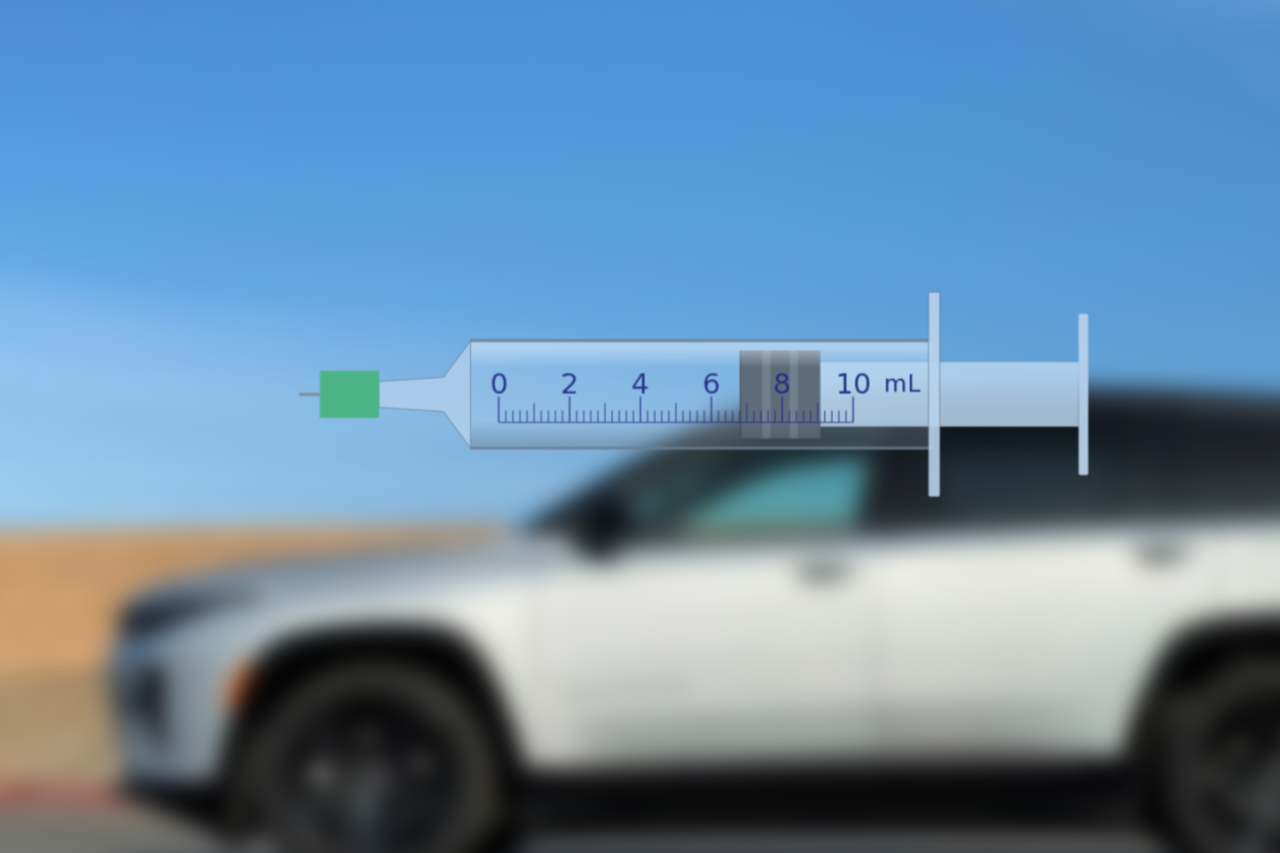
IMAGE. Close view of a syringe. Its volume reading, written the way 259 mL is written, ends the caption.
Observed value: 6.8 mL
